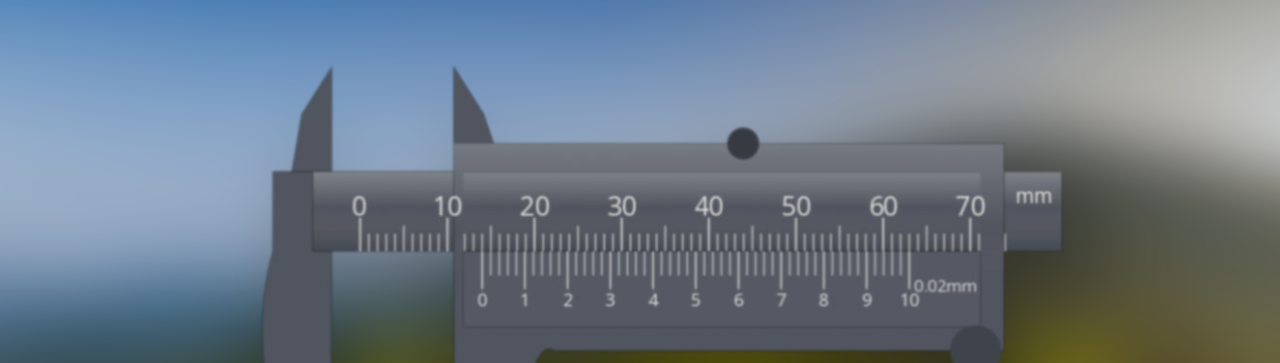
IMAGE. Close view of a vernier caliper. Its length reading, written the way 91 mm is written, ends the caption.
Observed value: 14.0 mm
